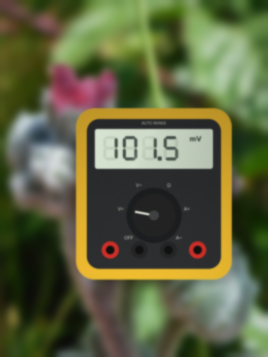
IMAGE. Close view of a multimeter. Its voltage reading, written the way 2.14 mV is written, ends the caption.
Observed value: 101.5 mV
